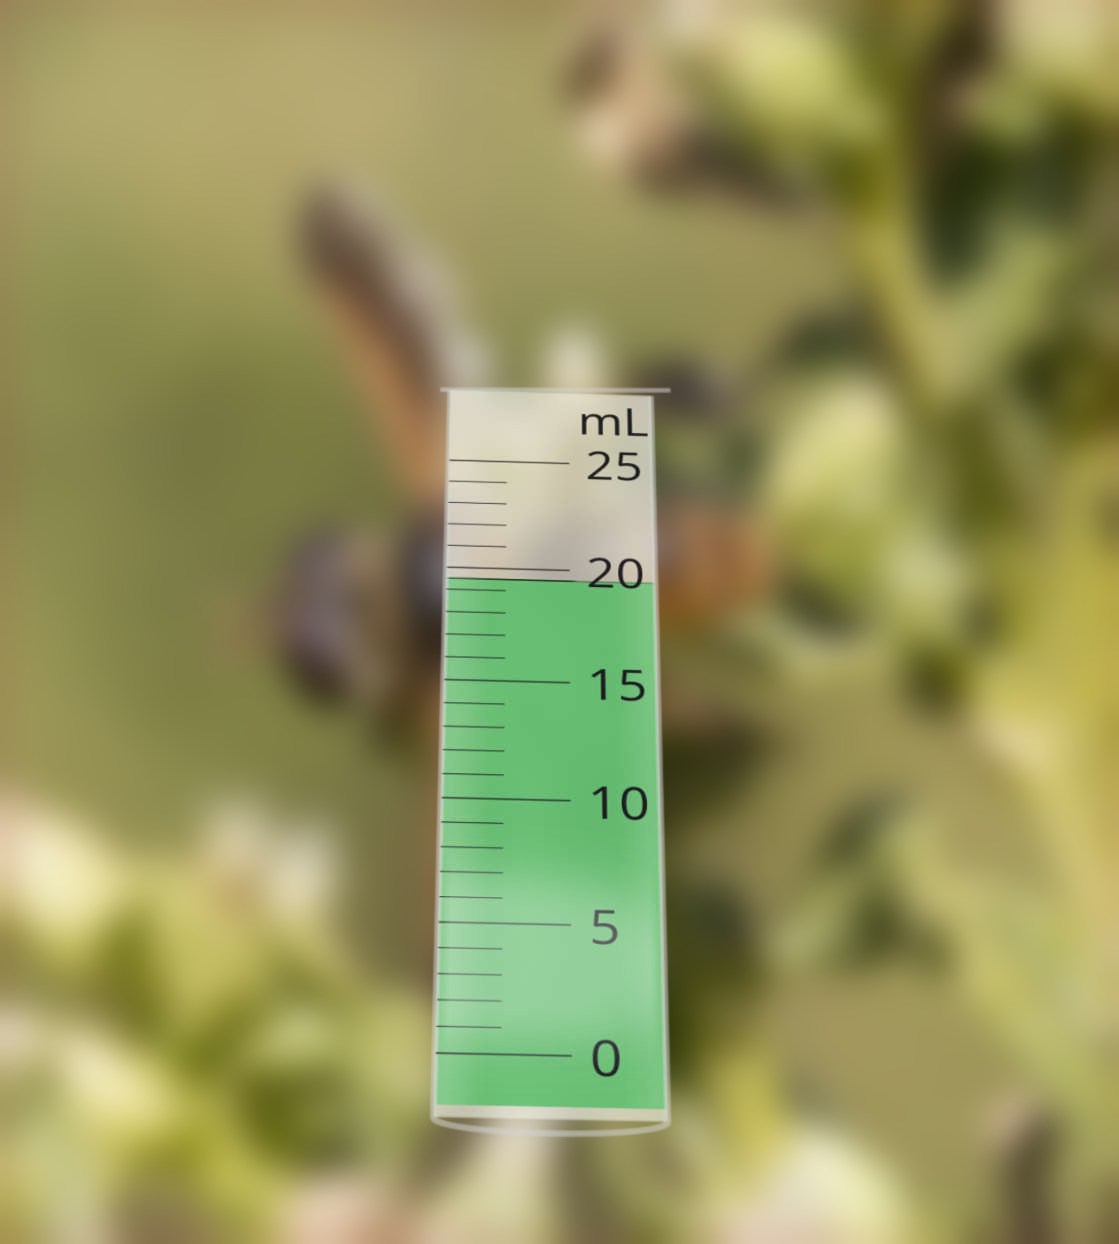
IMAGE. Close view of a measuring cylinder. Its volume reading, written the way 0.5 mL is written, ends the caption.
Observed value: 19.5 mL
